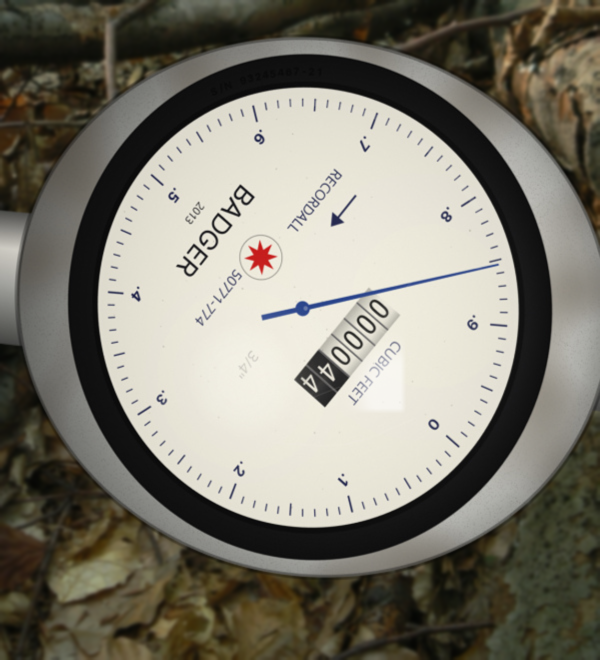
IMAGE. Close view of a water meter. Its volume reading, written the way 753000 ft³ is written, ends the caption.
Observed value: 43.85 ft³
